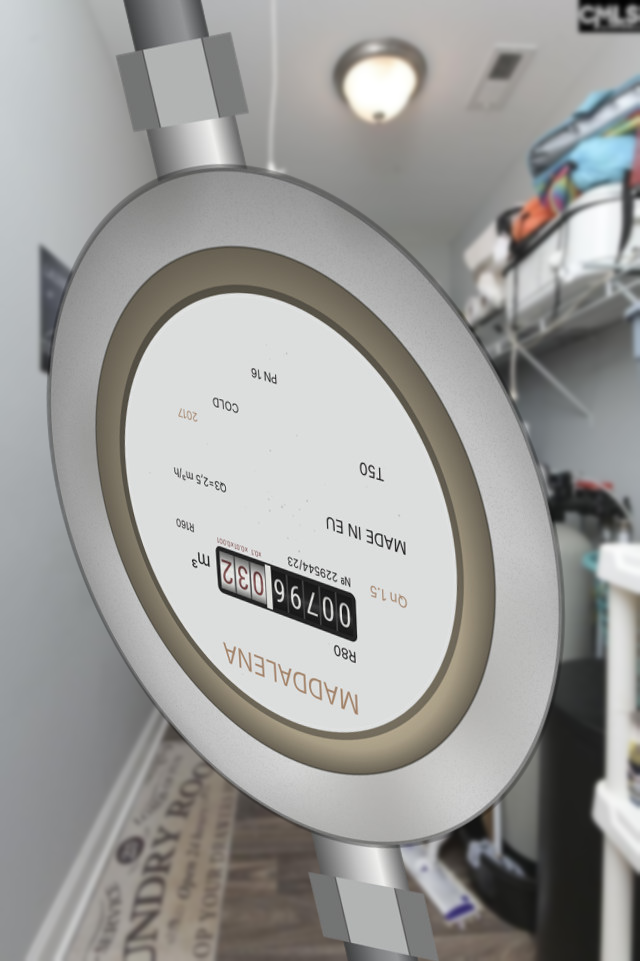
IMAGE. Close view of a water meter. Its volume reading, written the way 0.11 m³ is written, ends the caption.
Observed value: 796.032 m³
